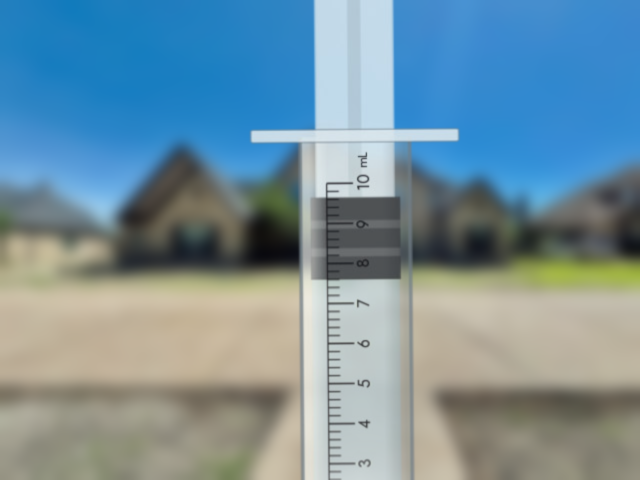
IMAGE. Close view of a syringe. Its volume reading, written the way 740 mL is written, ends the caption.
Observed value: 7.6 mL
